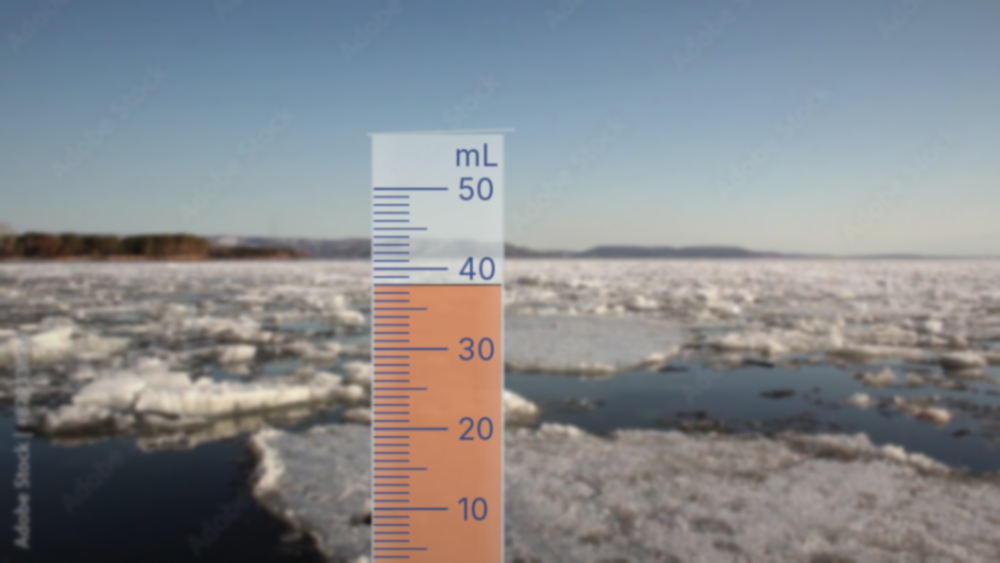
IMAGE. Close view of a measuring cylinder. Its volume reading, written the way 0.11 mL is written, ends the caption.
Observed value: 38 mL
